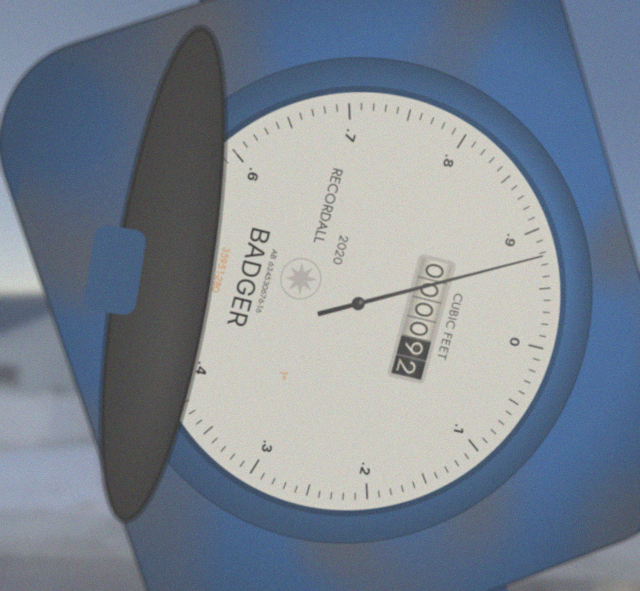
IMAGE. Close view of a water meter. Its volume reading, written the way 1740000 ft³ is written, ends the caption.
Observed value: 91.92 ft³
